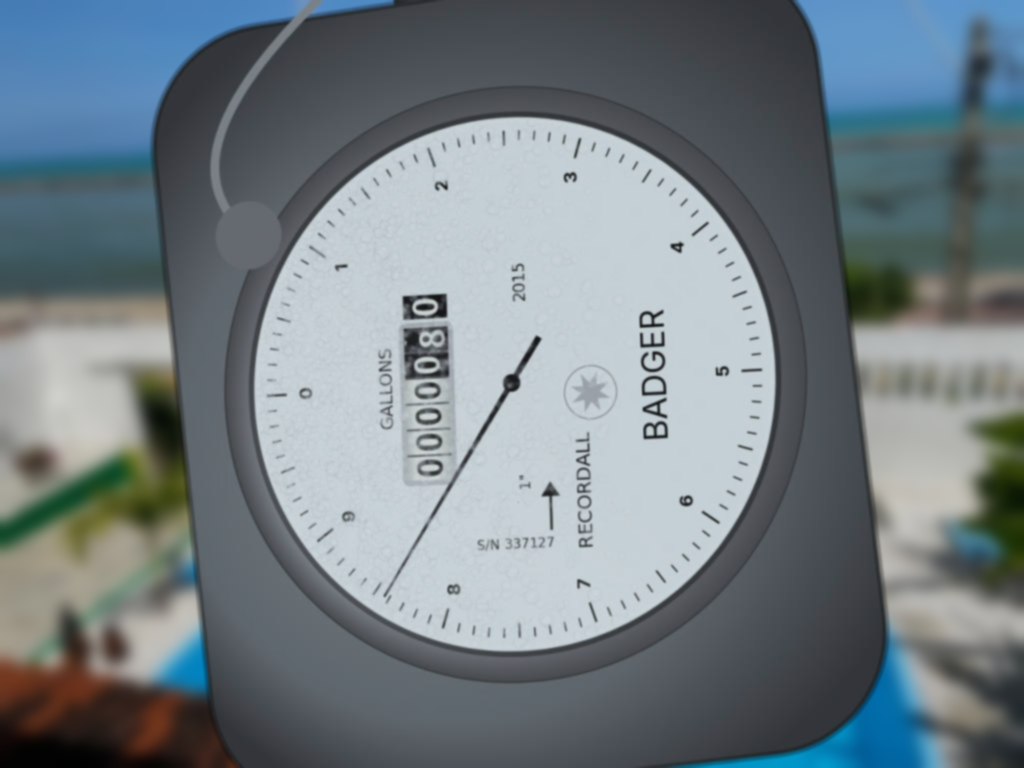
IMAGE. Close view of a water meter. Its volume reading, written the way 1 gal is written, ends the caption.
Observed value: 78.4 gal
